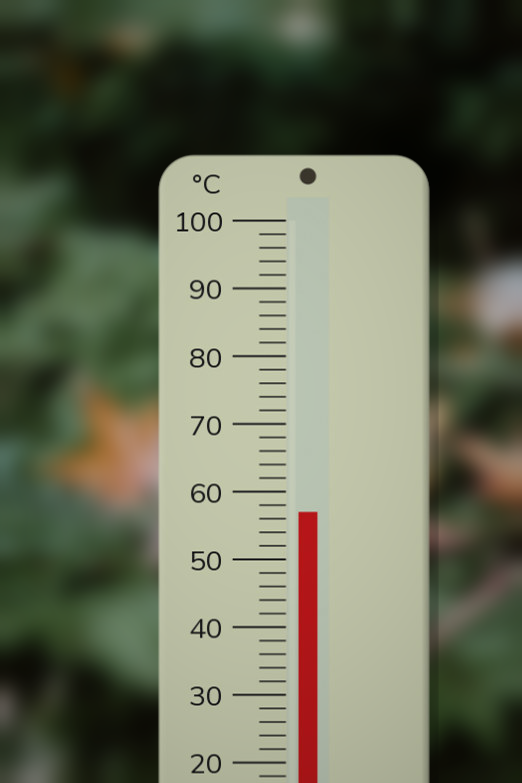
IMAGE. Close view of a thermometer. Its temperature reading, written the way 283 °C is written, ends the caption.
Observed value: 57 °C
